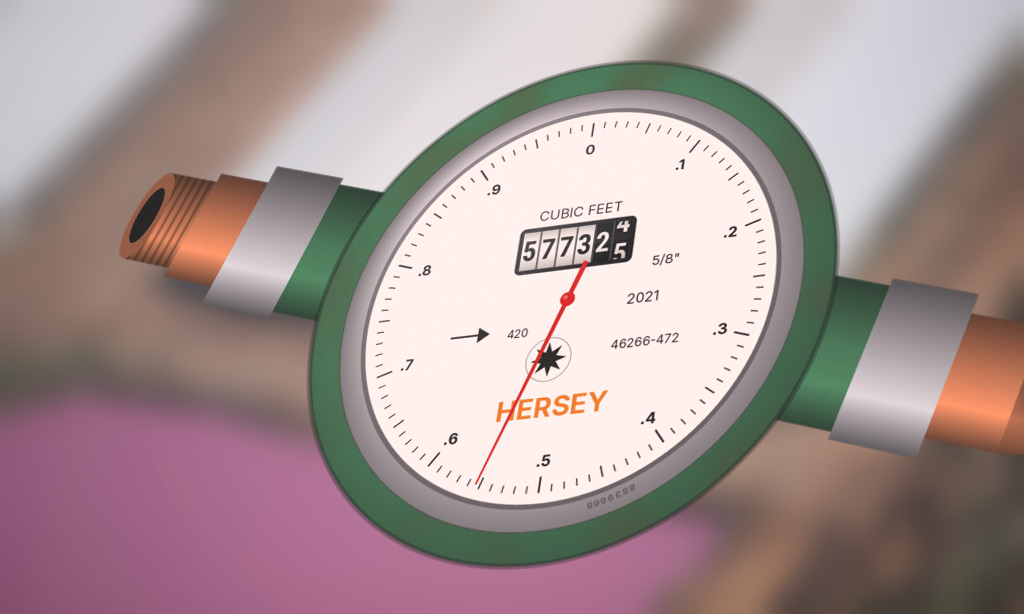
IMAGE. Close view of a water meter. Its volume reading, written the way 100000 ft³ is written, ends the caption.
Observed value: 577324.55 ft³
